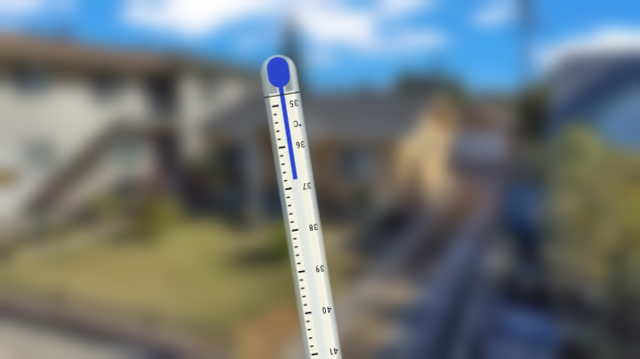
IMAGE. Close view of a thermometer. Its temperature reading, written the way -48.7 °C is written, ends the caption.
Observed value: 36.8 °C
